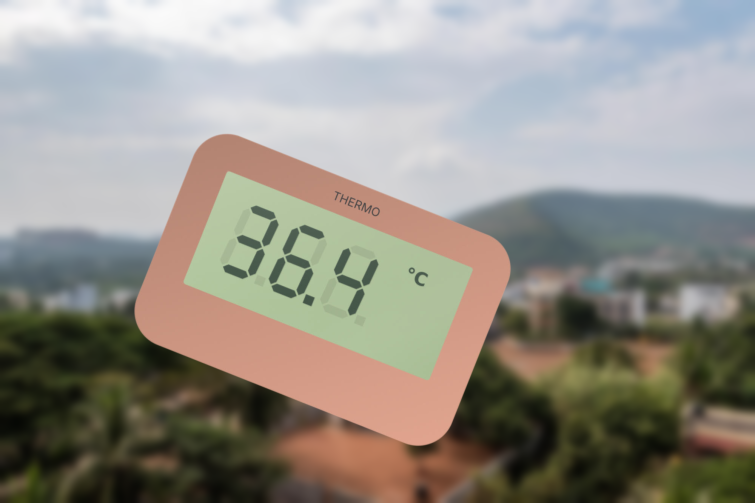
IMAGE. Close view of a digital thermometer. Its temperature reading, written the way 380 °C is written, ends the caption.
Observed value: 36.4 °C
